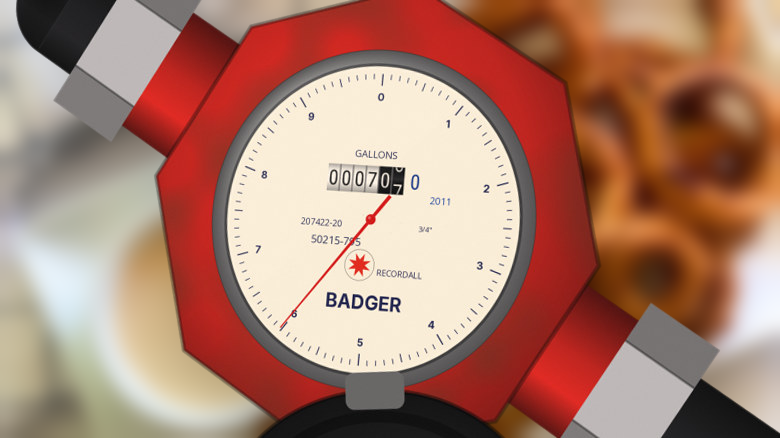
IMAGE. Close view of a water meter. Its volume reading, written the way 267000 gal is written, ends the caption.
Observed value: 7066.0 gal
